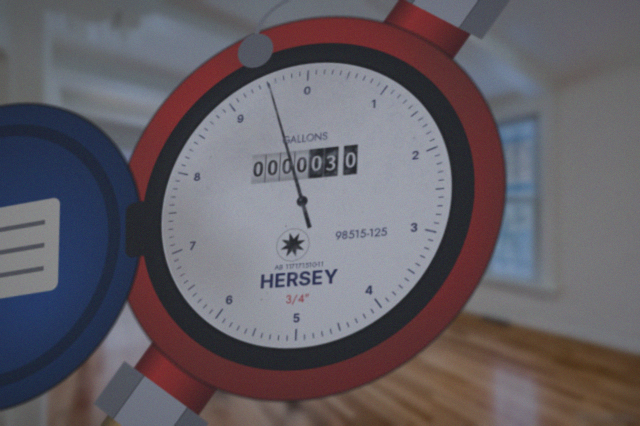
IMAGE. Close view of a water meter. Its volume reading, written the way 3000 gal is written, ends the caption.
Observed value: 29.5 gal
